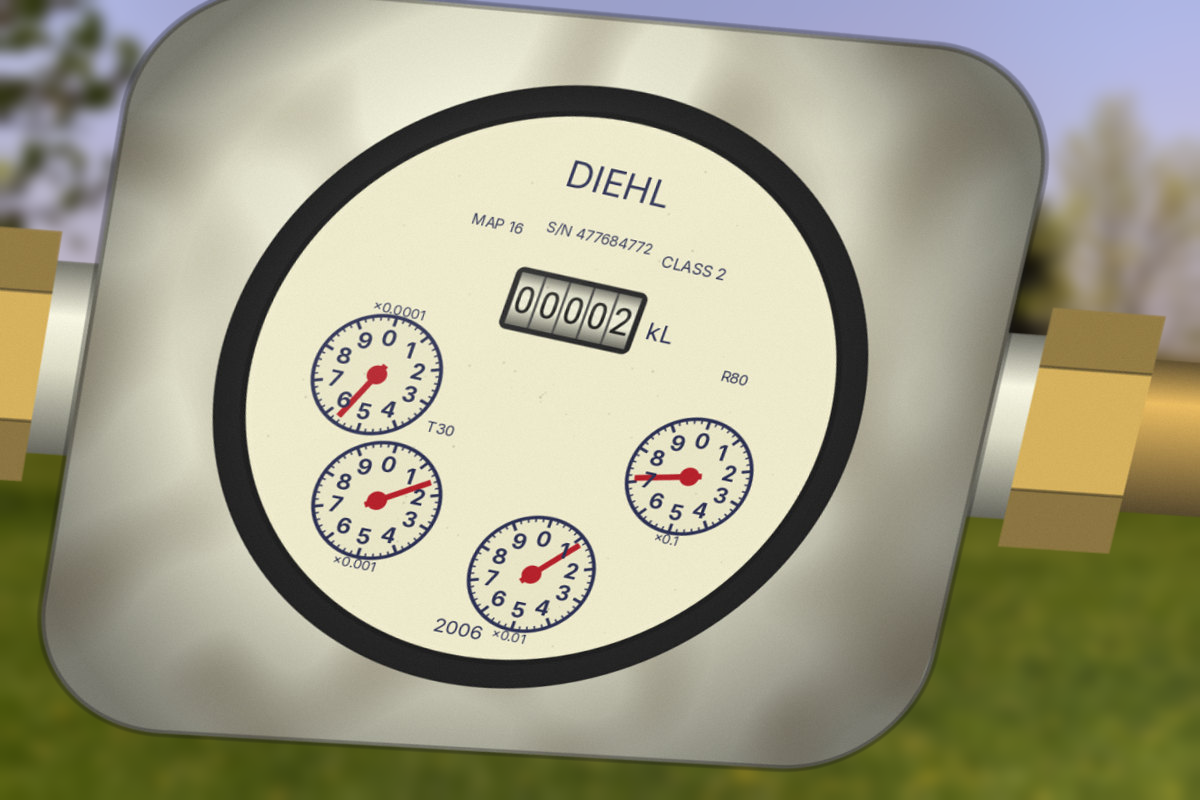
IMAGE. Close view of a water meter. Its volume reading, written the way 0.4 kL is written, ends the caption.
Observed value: 2.7115 kL
